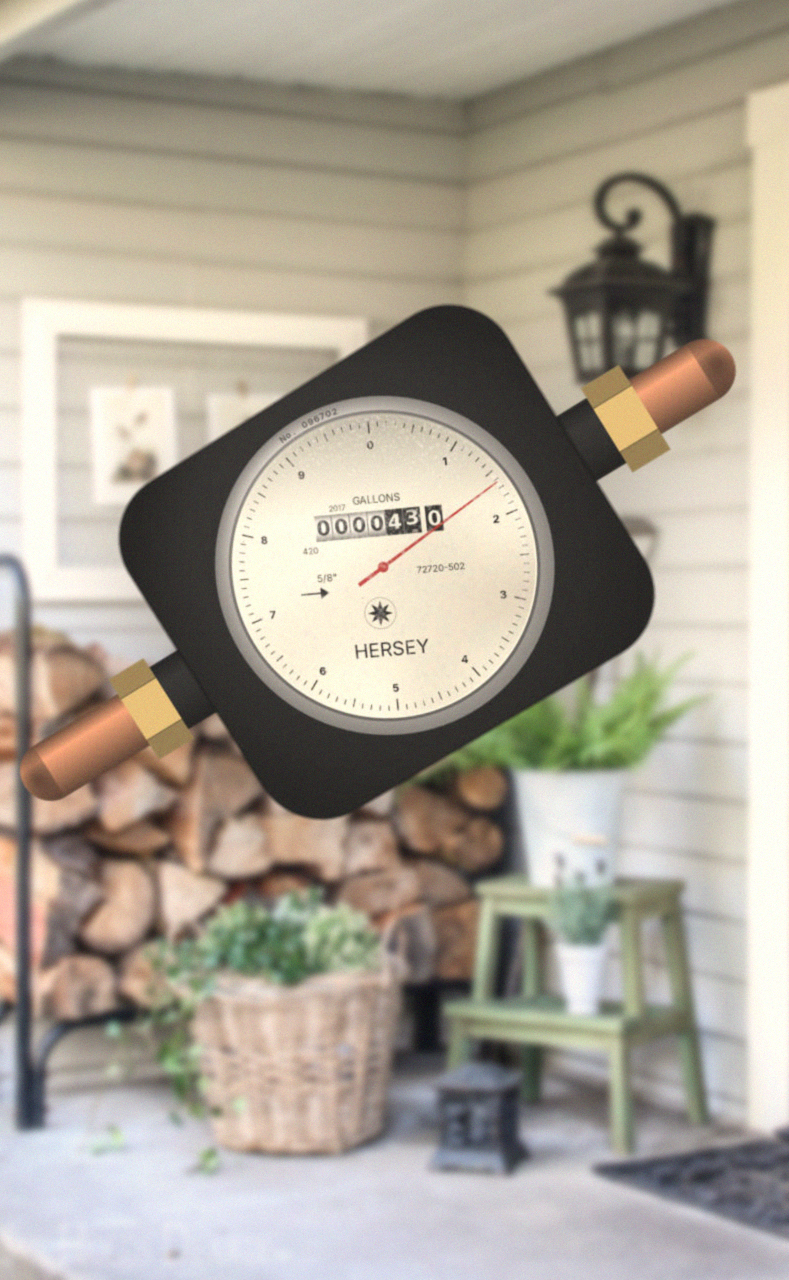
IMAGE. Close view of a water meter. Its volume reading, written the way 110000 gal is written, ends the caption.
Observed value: 431.6 gal
